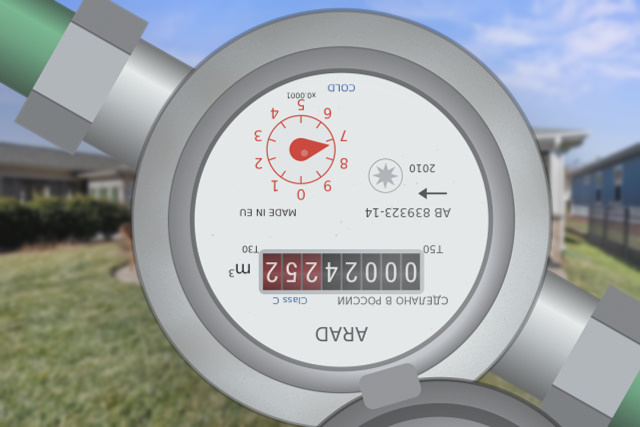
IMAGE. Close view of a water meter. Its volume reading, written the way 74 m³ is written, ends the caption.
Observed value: 24.2527 m³
